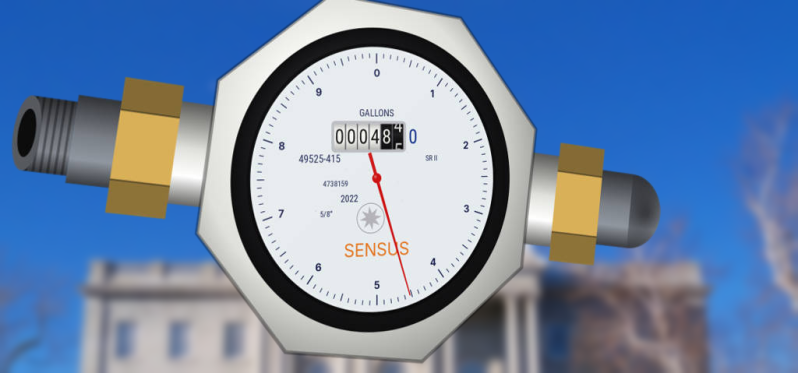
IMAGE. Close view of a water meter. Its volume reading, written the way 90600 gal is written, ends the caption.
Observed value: 4844.5 gal
